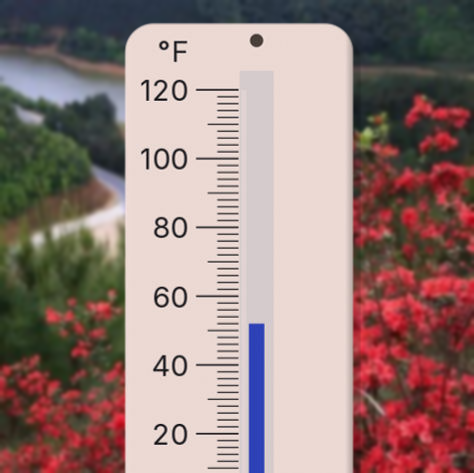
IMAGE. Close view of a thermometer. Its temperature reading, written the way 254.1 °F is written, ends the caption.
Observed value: 52 °F
